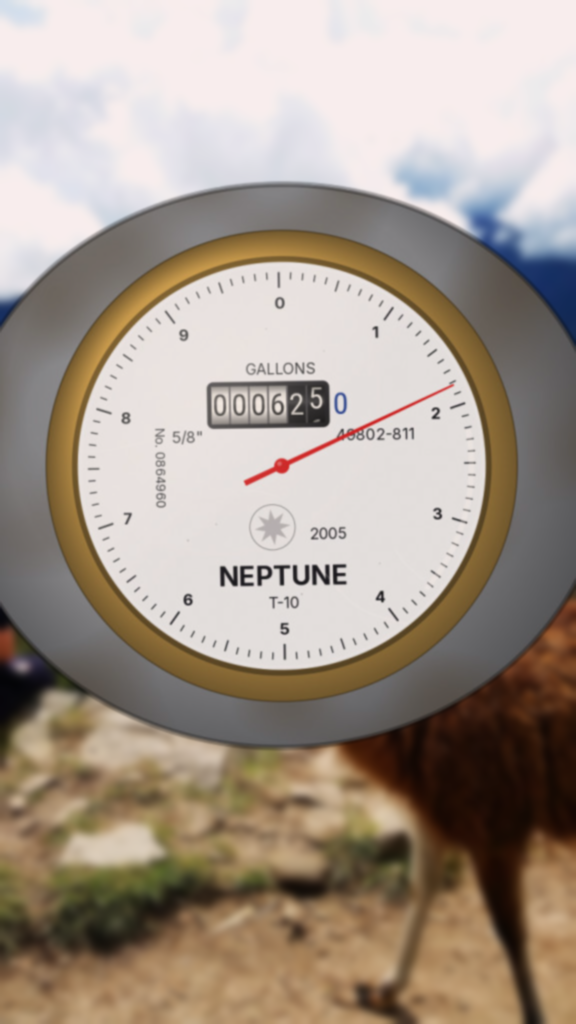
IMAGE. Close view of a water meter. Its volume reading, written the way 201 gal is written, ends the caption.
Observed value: 6251.8 gal
